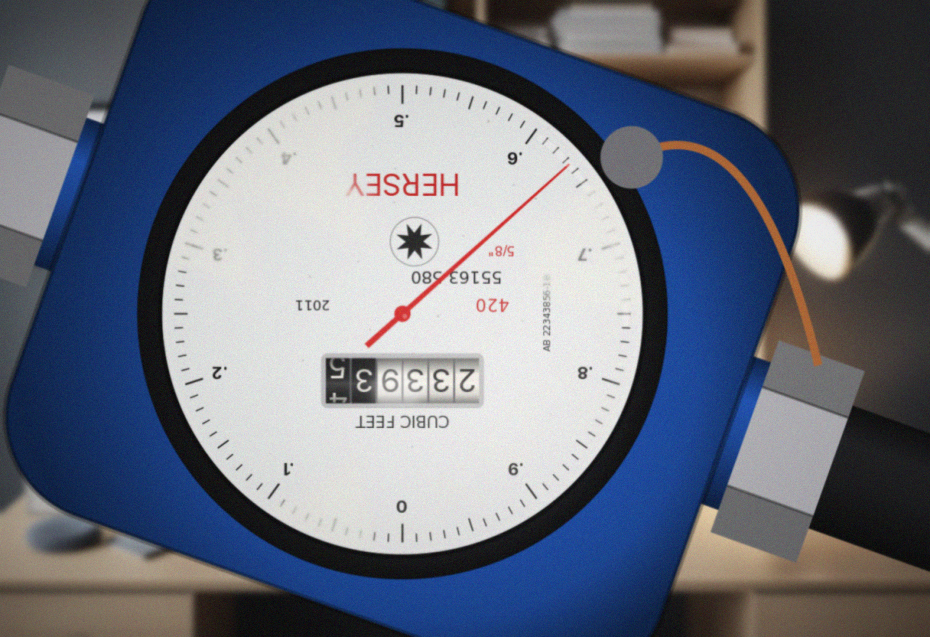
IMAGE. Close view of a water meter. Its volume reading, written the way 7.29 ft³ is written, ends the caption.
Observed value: 233934.63 ft³
